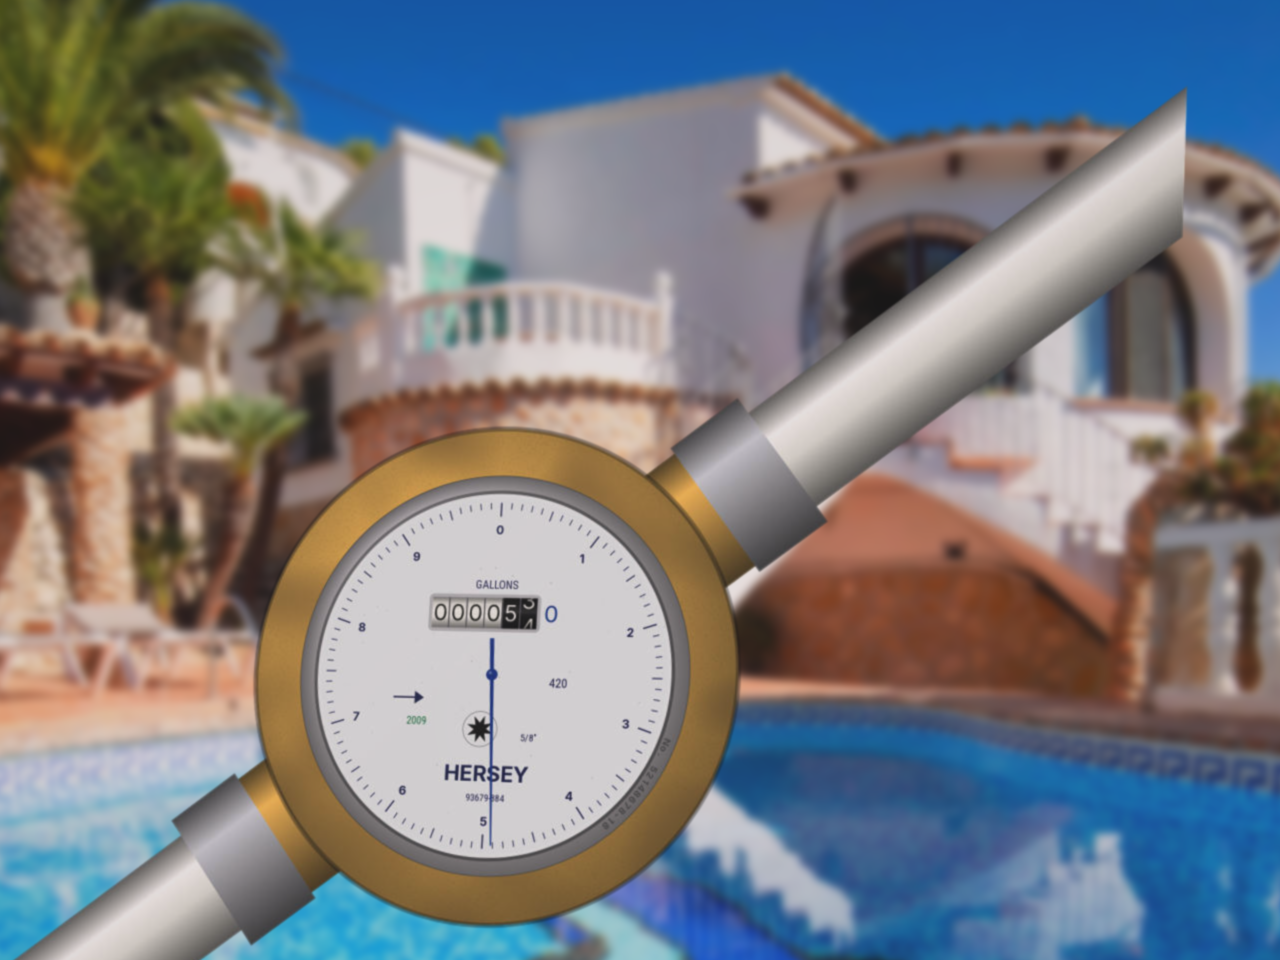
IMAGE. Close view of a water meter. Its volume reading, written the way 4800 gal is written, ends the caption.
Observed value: 534.9 gal
